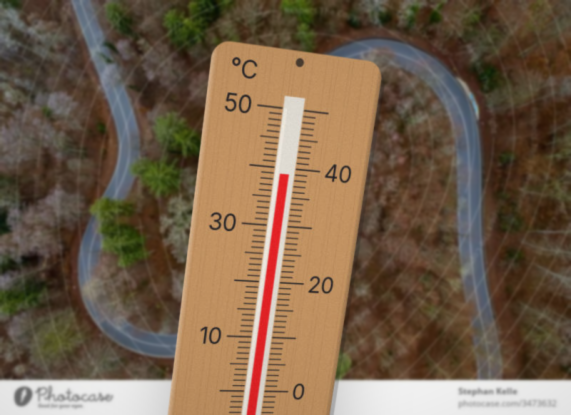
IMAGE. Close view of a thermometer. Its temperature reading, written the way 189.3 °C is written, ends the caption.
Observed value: 39 °C
